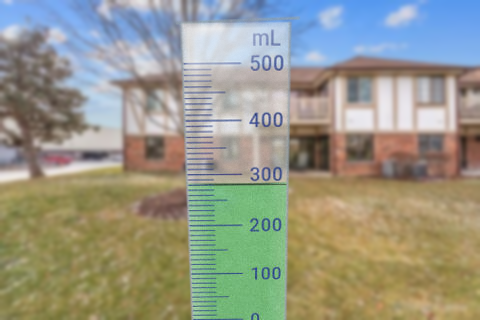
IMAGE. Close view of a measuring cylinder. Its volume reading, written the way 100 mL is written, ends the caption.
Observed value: 280 mL
